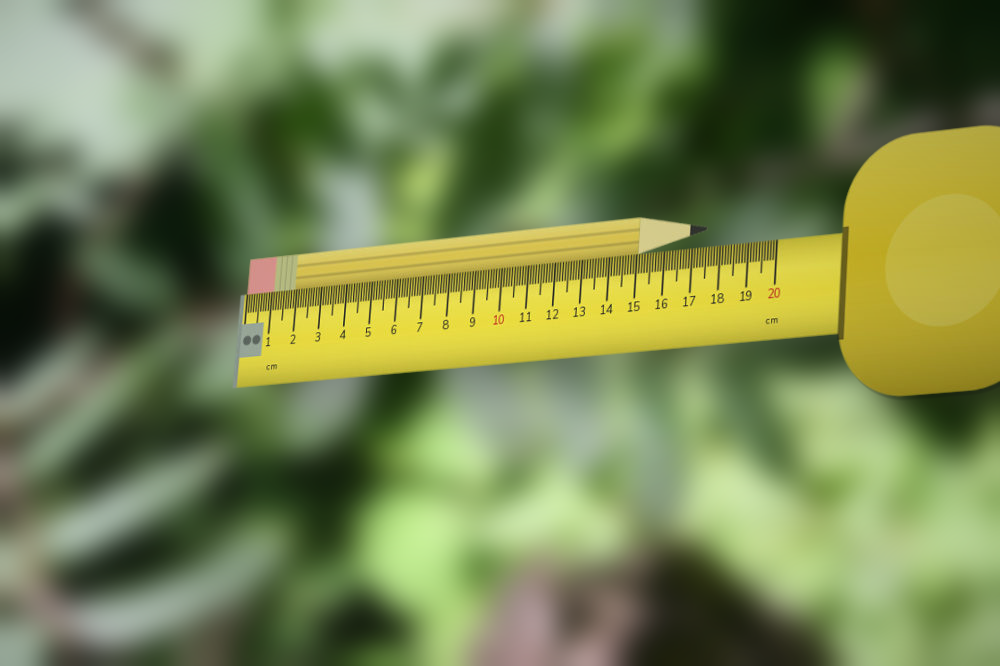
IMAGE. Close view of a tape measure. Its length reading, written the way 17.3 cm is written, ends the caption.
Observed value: 17.5 cm
